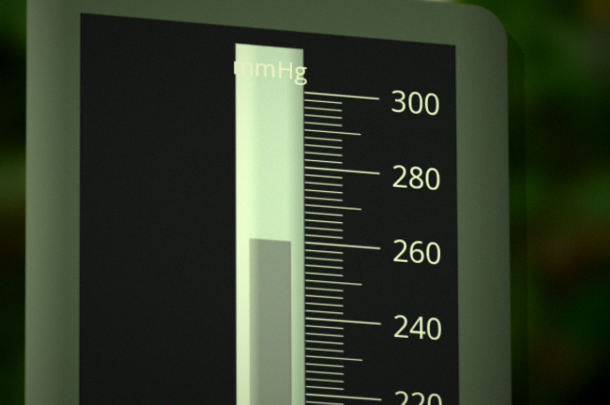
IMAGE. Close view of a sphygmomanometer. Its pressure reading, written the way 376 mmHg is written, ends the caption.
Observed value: 260 mmHg
